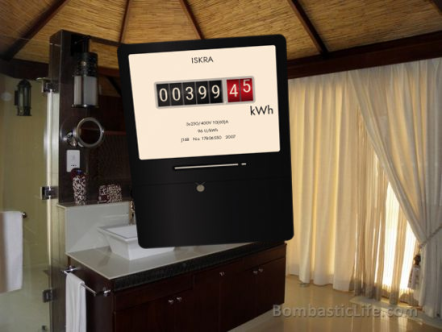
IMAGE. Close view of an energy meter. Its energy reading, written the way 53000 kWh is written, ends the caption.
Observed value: 399.45 kWh
